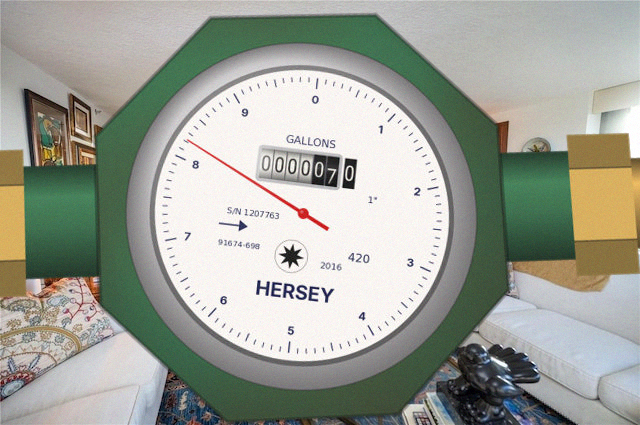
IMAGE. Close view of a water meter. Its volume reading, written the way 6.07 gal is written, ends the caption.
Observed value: 68.2 gal
